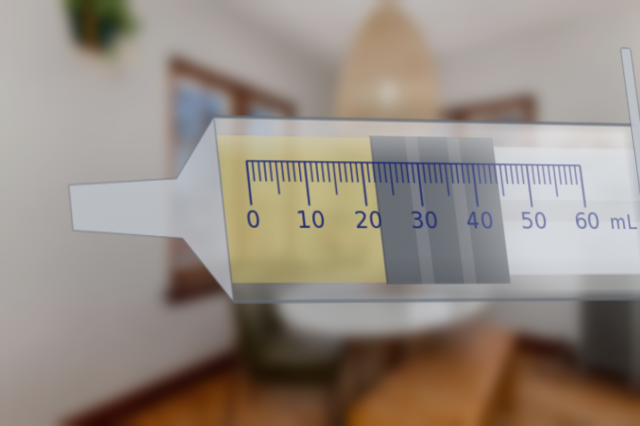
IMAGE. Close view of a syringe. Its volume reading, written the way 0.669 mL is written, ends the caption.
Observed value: 22 mL
